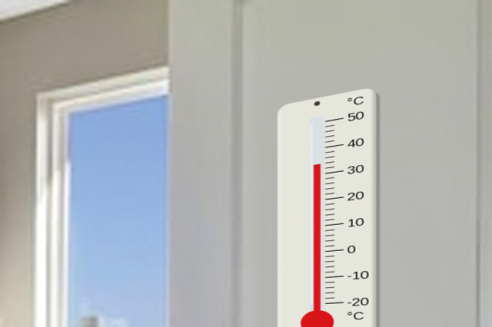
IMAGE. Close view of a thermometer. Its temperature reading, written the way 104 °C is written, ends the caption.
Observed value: 34 °C
